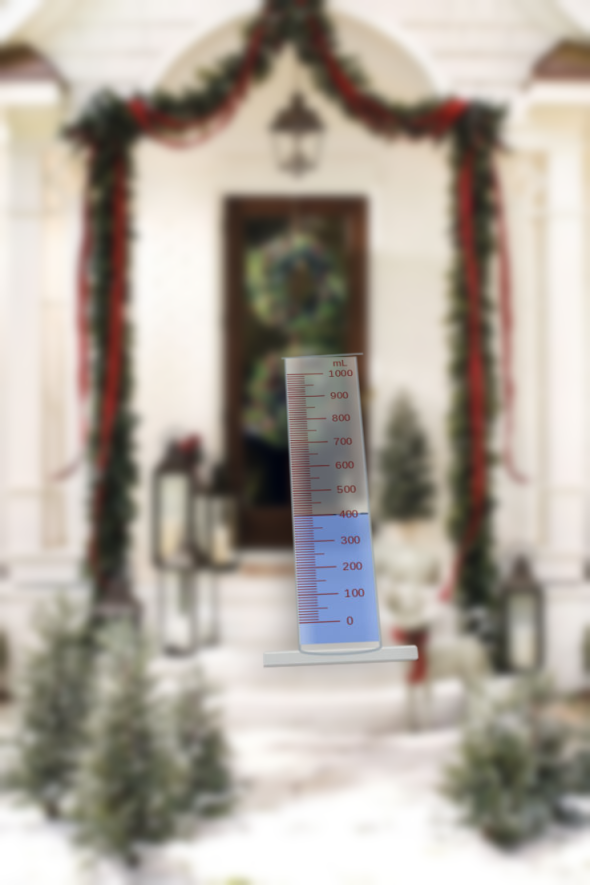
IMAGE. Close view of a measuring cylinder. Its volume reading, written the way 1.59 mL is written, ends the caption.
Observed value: 400 mL
